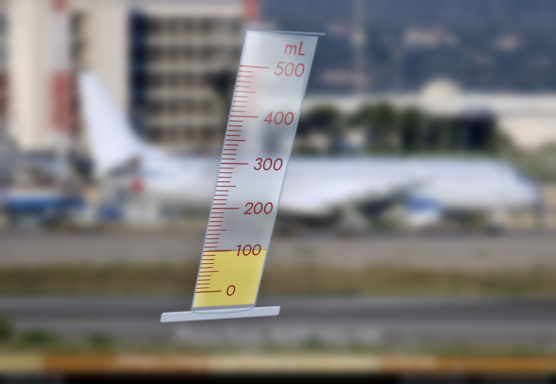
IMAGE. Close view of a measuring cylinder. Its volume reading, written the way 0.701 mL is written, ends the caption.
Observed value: 100 mL
